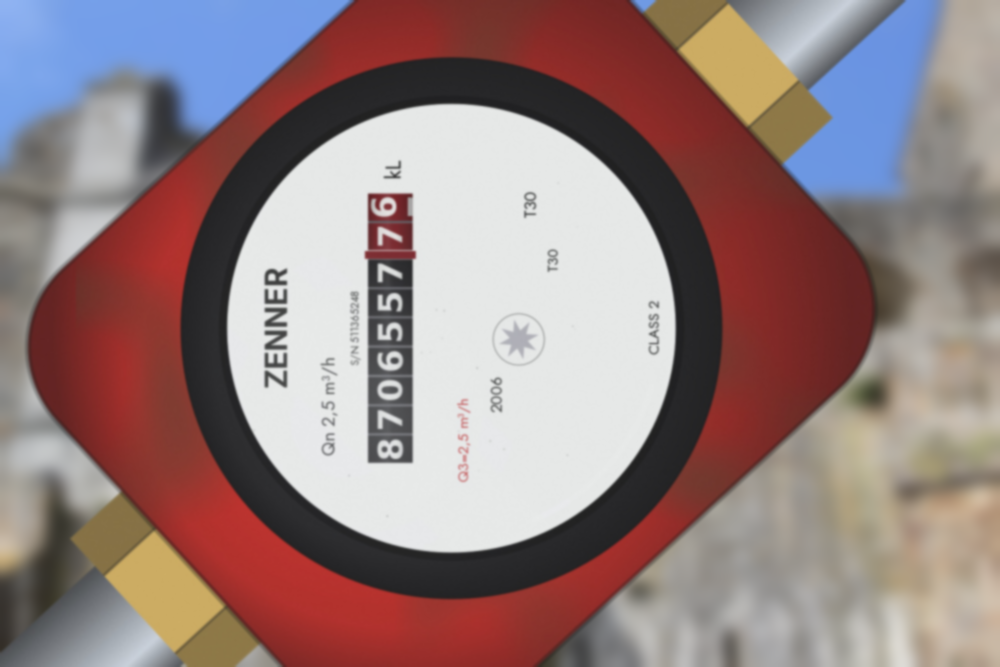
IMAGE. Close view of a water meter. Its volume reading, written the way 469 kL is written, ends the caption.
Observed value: 8706557.76 kL
